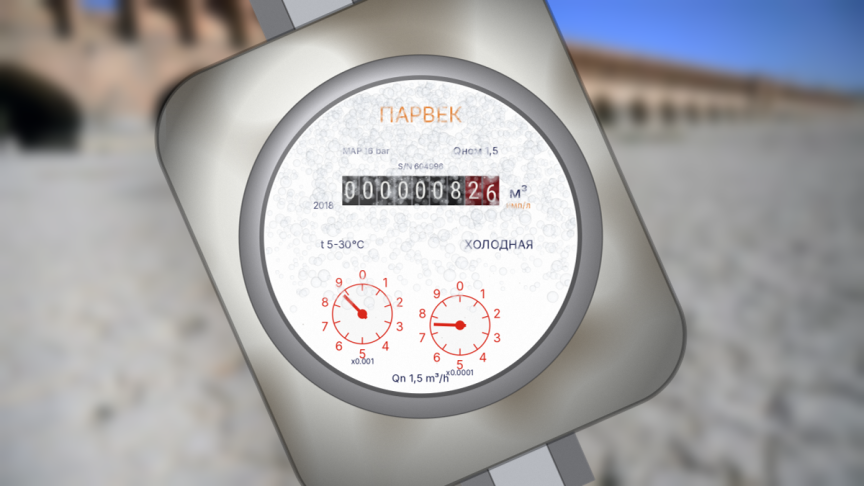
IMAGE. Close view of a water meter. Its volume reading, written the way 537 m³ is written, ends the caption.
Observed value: 8.2587 m³
